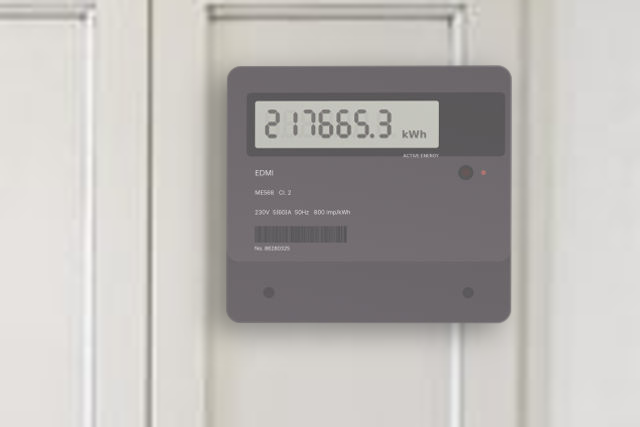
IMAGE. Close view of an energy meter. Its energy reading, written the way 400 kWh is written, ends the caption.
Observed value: 217665.3 kWh
